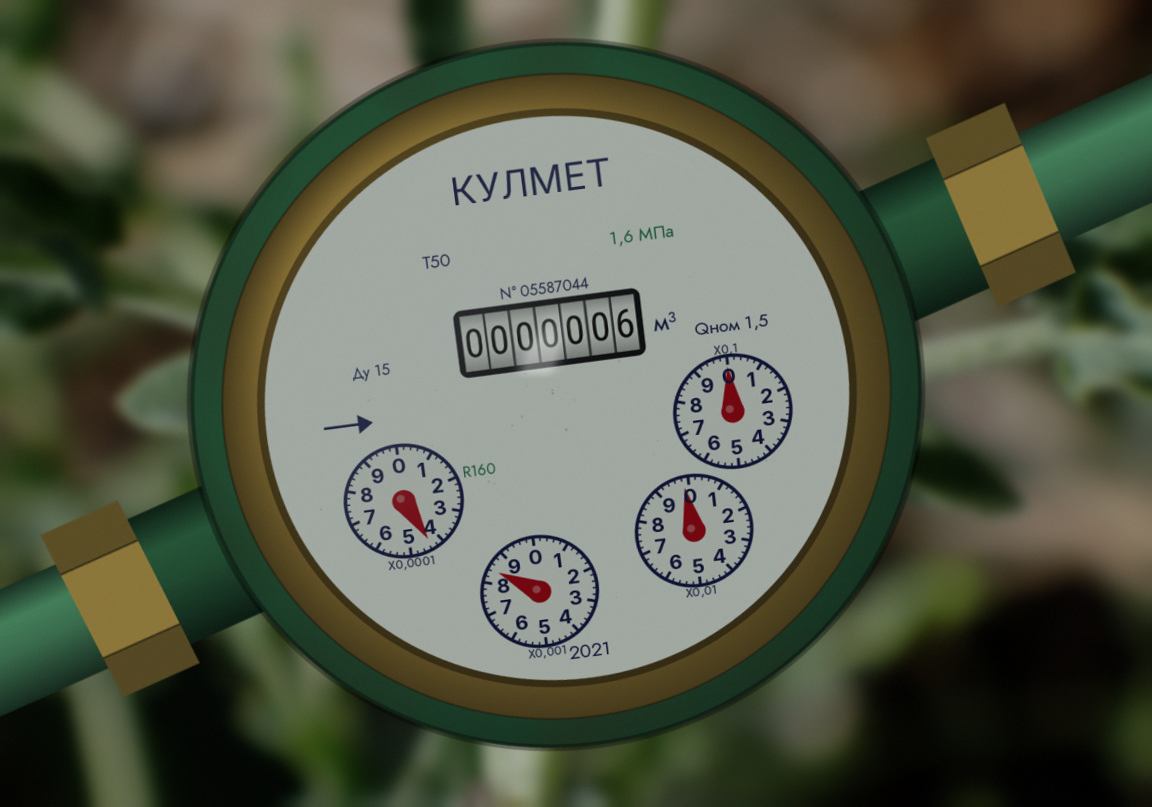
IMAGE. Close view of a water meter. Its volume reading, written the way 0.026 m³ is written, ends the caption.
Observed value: 5.9984 m³
